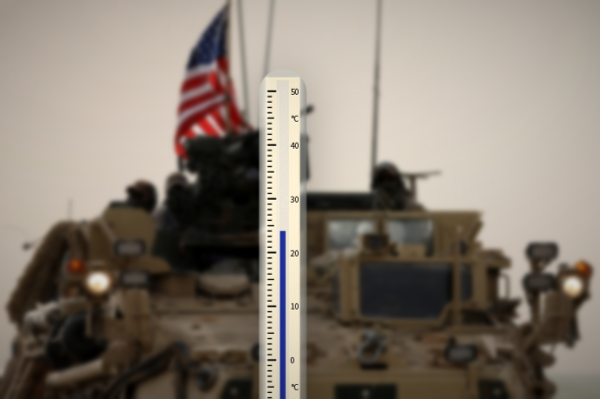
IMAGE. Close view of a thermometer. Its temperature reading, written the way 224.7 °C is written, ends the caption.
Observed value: 24 °C
